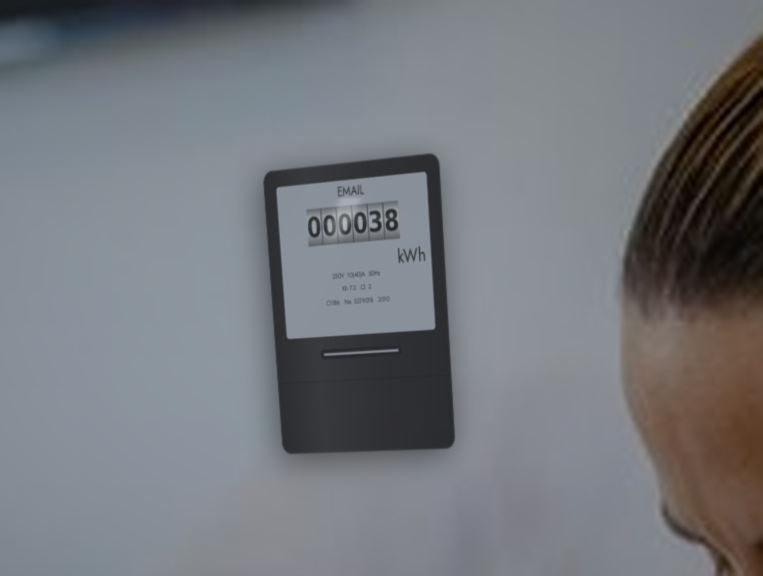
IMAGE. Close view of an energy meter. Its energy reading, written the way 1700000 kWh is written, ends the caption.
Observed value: 38 kWh
